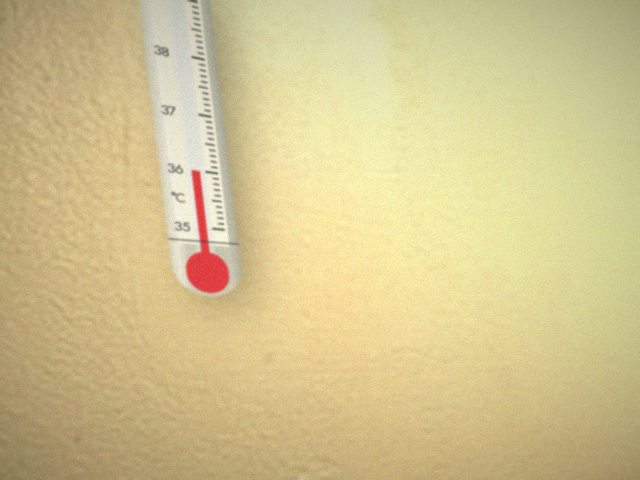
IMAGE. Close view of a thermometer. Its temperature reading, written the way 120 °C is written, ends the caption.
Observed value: 36 °C
